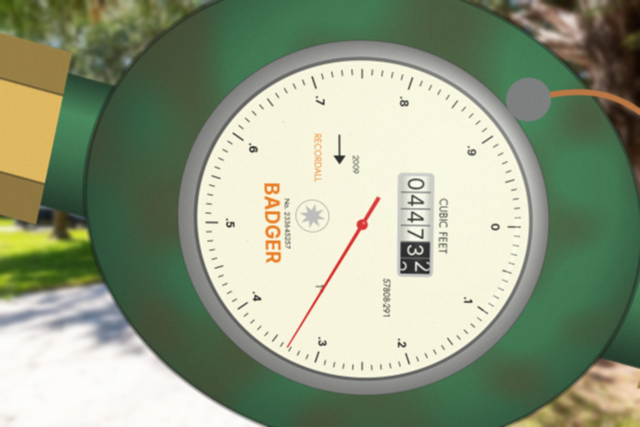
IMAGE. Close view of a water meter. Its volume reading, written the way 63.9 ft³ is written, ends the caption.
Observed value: 44732.33 ft³
